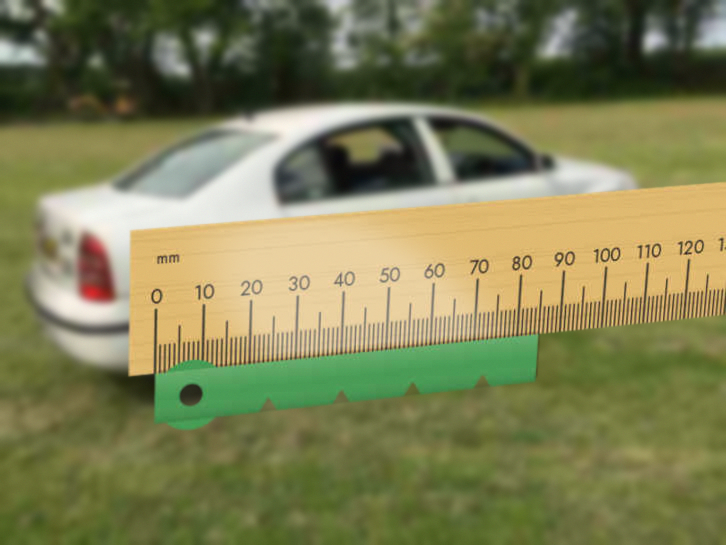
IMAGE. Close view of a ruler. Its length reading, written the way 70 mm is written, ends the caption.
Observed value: 85 mm
